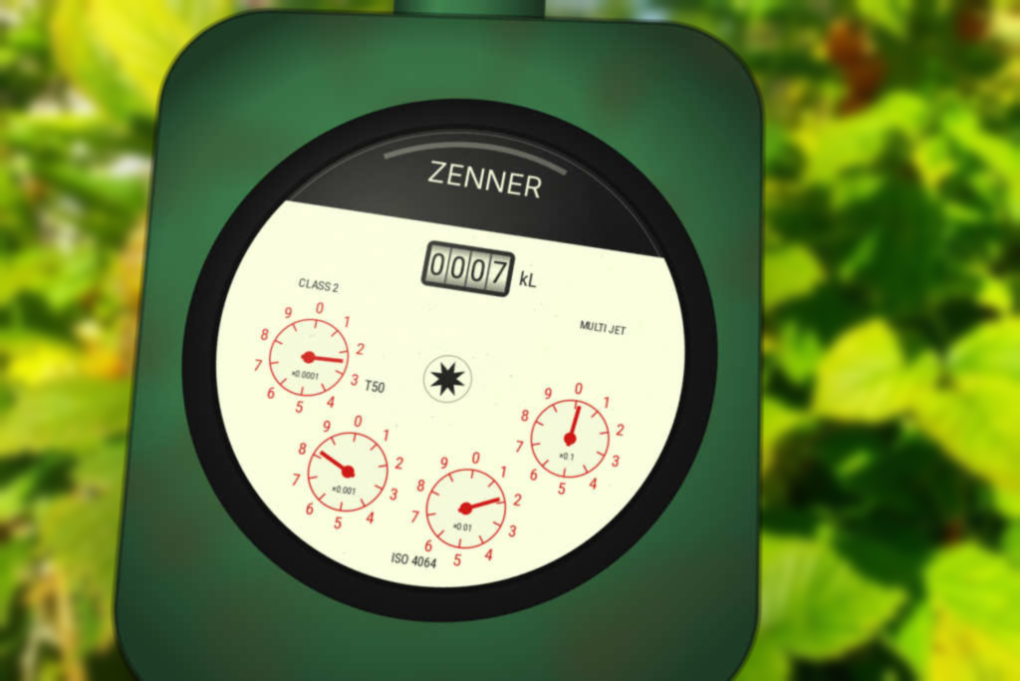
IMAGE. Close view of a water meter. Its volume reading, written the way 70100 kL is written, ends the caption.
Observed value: 7.0182 kL
